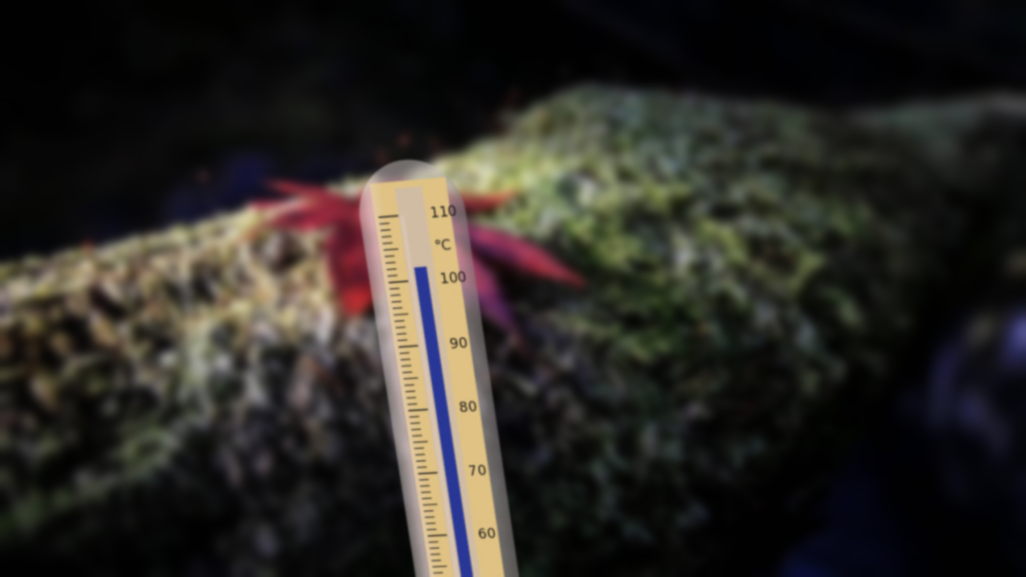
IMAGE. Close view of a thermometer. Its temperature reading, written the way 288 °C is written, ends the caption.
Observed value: 102 °C
